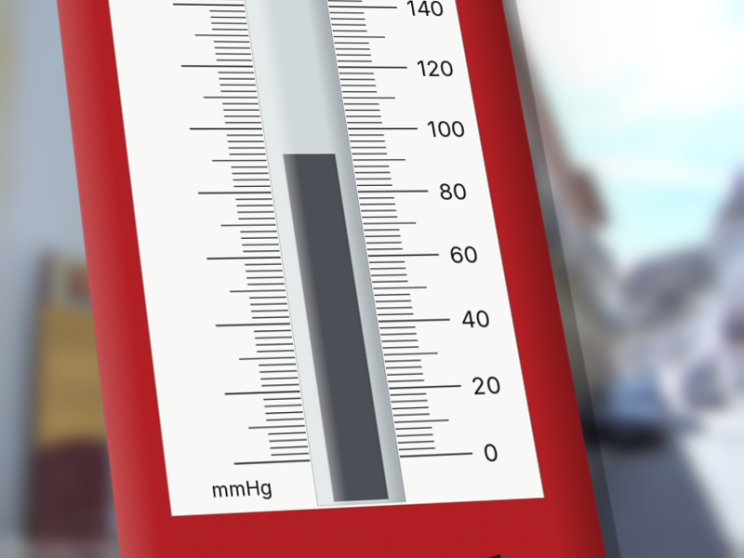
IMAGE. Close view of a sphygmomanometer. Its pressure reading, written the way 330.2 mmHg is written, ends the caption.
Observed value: 92 mmHg
